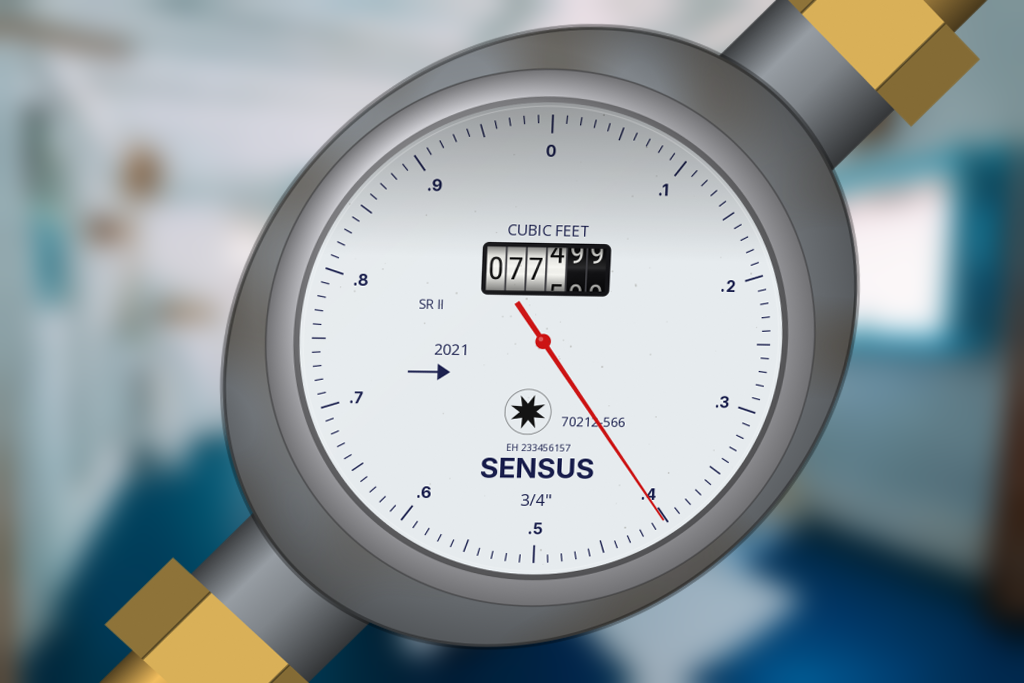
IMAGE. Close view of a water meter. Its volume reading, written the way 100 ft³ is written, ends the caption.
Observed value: 77499.40 ft³
